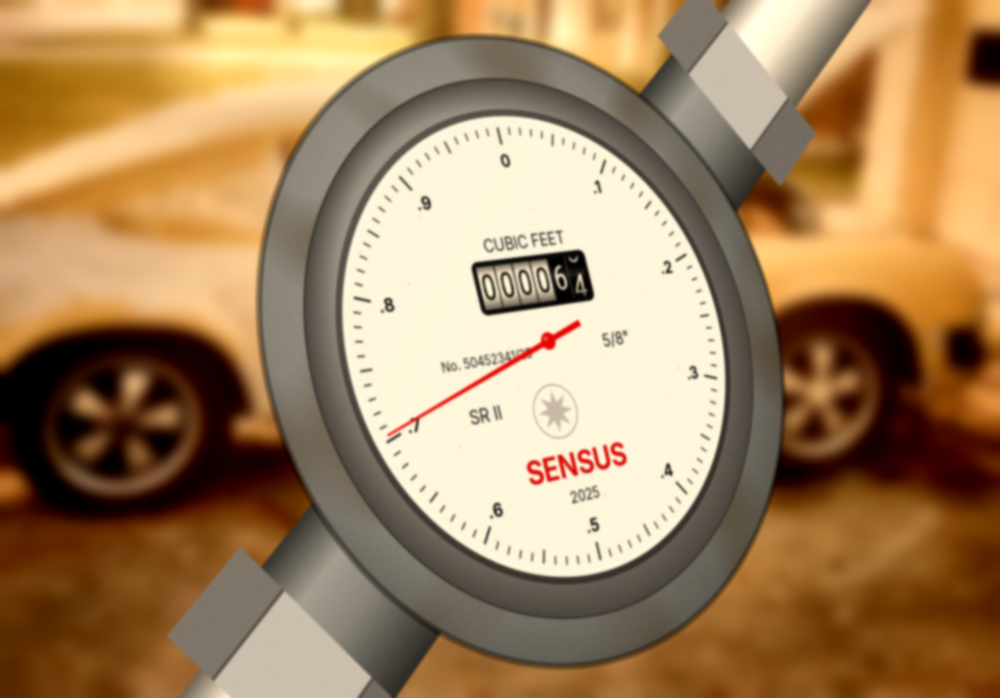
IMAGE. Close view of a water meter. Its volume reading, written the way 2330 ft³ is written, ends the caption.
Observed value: 63.70 ft³
